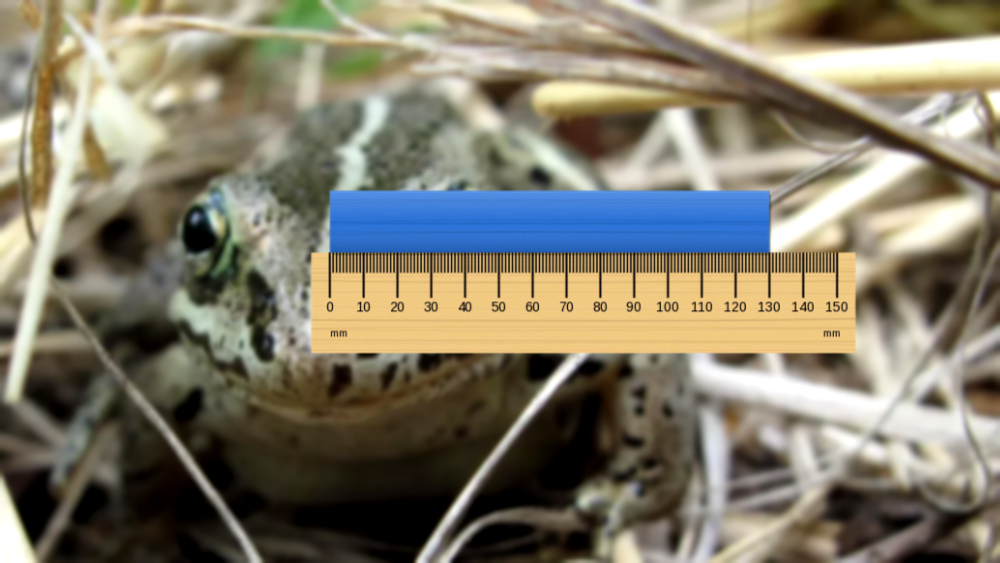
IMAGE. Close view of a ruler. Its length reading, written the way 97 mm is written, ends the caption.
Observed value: 130 mm
